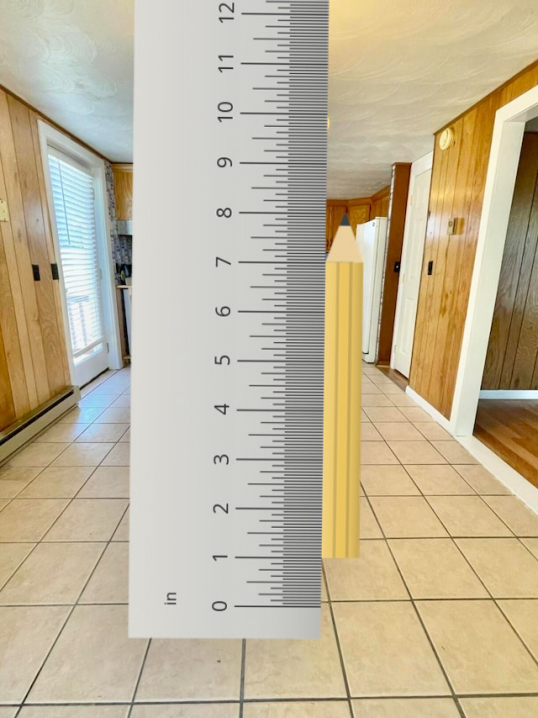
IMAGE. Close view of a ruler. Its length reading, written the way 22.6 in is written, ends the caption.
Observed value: 7 in
